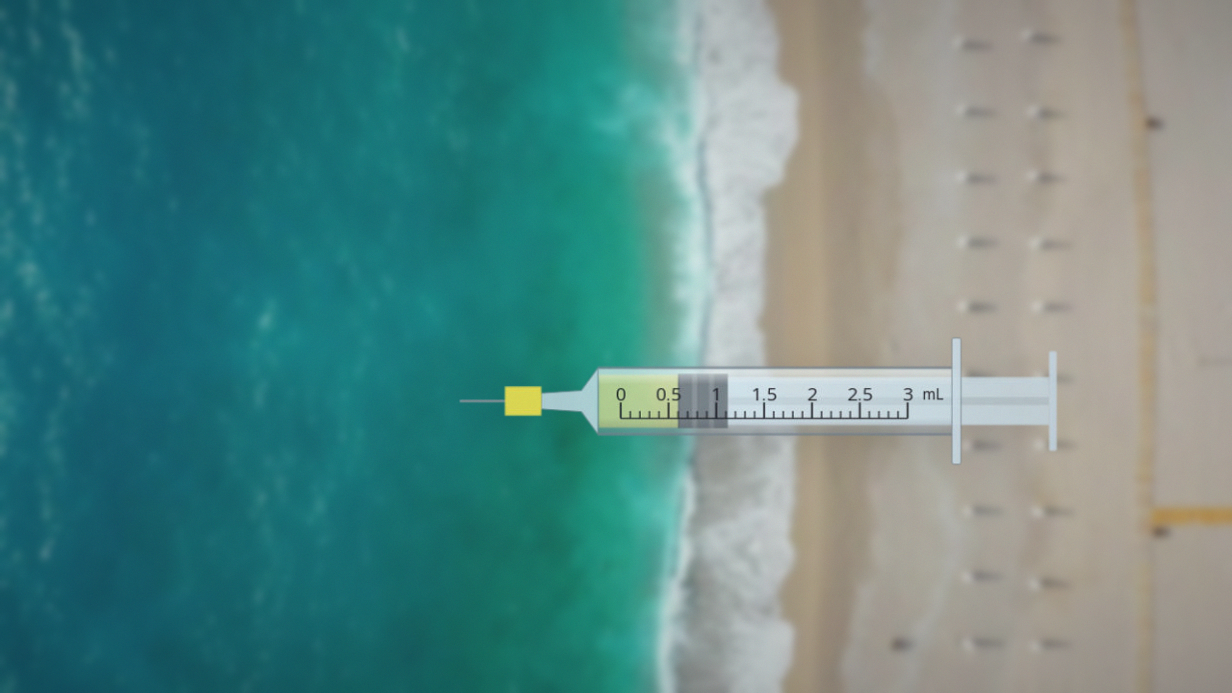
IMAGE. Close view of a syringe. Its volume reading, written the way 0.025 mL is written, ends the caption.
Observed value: 0.6 mL
